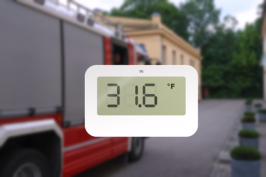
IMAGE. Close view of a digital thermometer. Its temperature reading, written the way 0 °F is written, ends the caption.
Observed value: 31.6 °F
